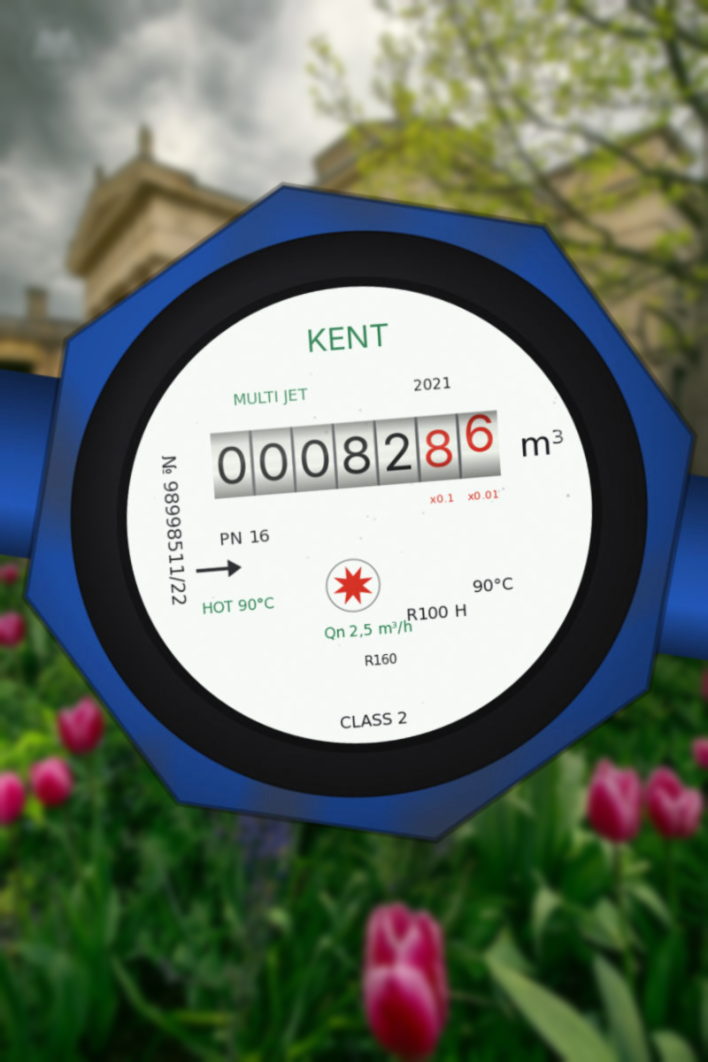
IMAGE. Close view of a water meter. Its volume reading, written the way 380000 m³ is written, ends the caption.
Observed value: 82.86 m³
